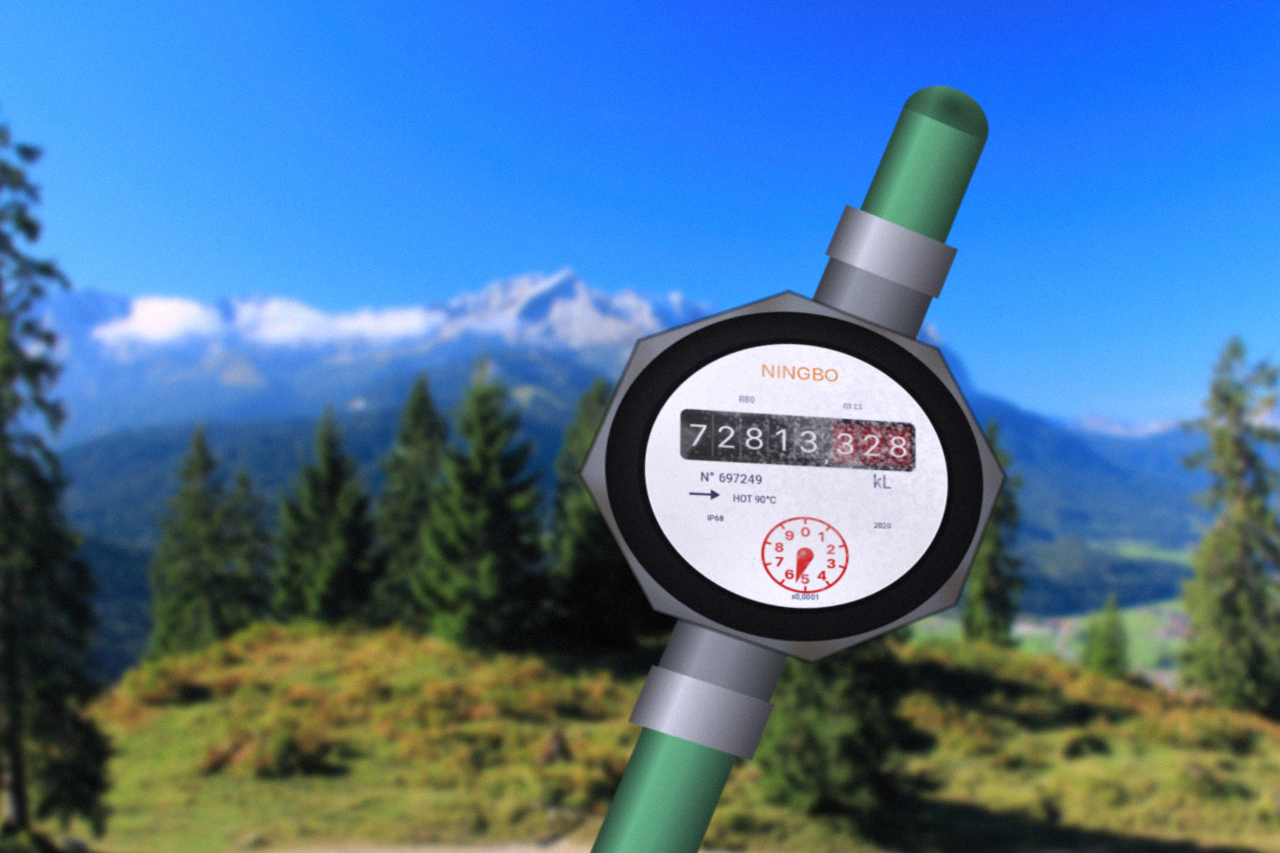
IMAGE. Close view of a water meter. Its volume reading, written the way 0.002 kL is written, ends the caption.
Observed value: 72813.3285 kL
